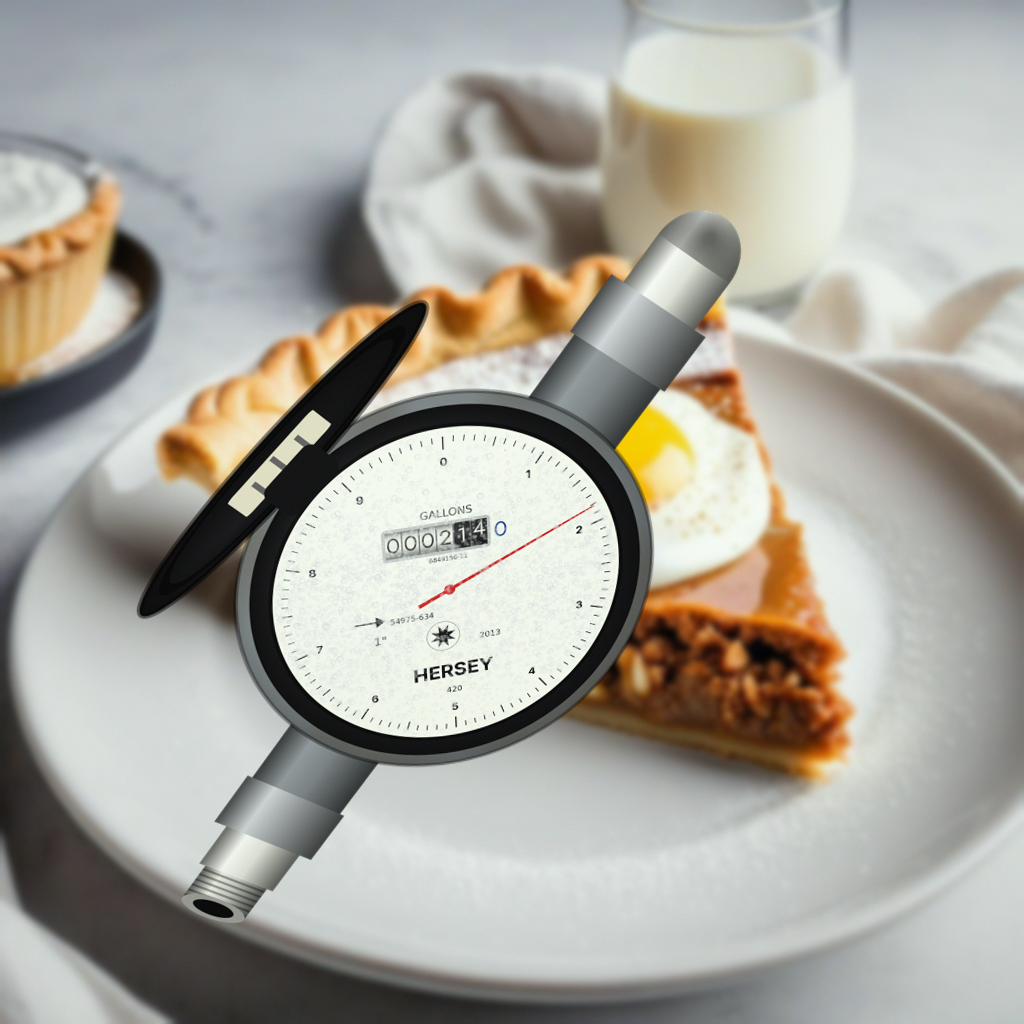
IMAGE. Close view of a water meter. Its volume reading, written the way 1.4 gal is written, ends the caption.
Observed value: 2141.8 gal
